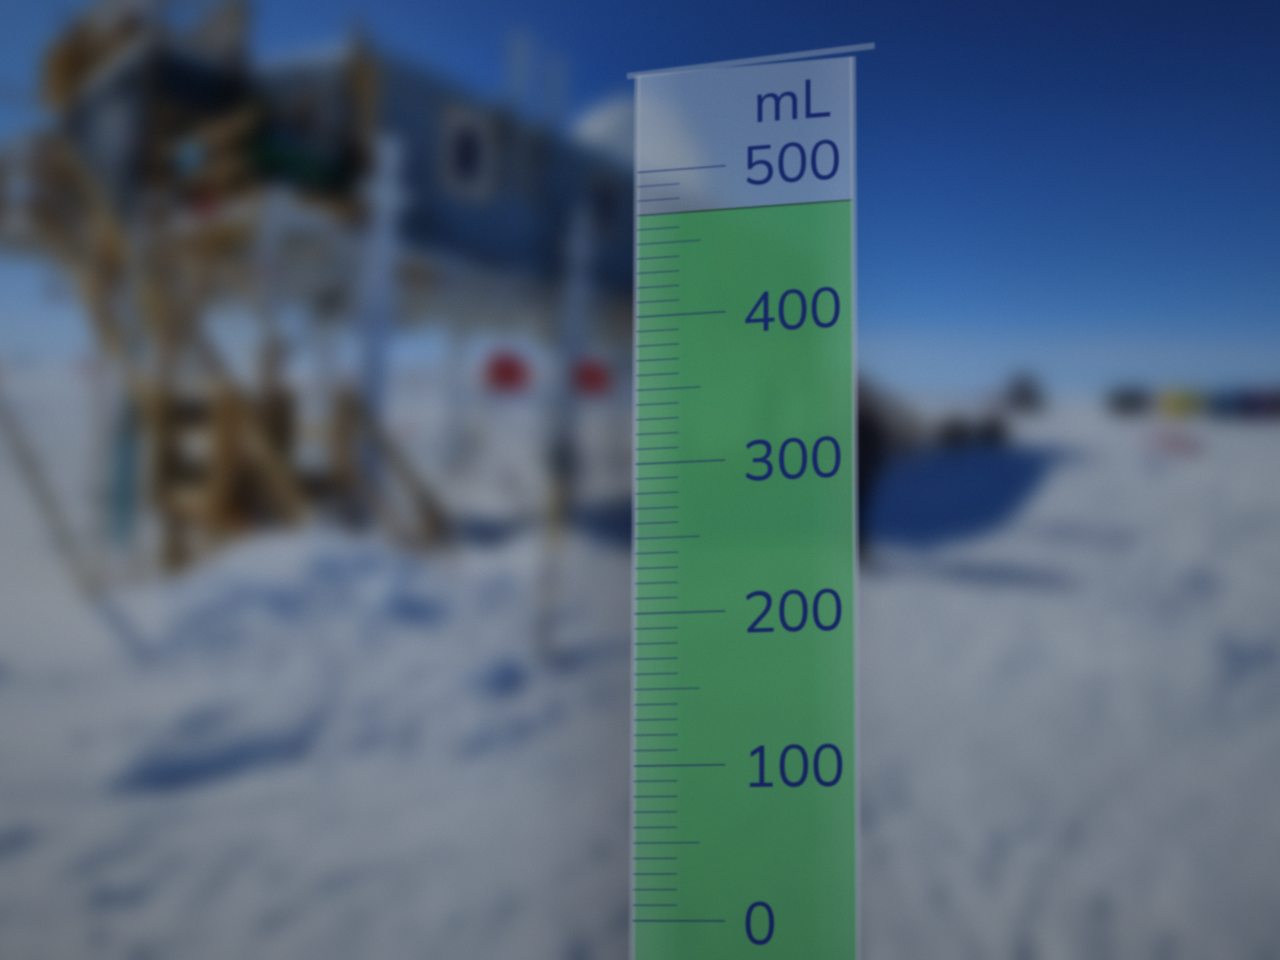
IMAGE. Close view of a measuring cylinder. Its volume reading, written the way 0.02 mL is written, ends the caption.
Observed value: 470 mL
